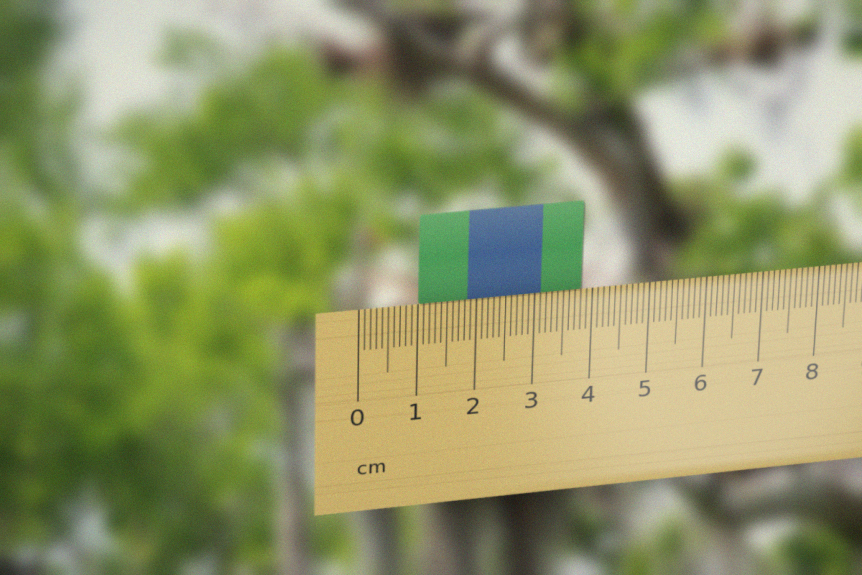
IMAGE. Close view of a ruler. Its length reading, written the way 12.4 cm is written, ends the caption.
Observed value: 2.8 cm
